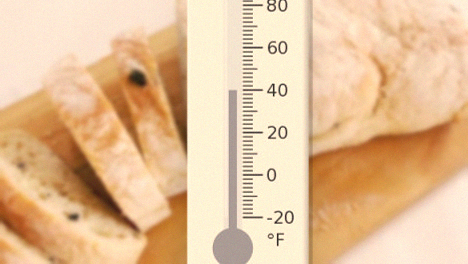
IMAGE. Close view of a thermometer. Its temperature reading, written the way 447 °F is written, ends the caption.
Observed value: 40 °F
